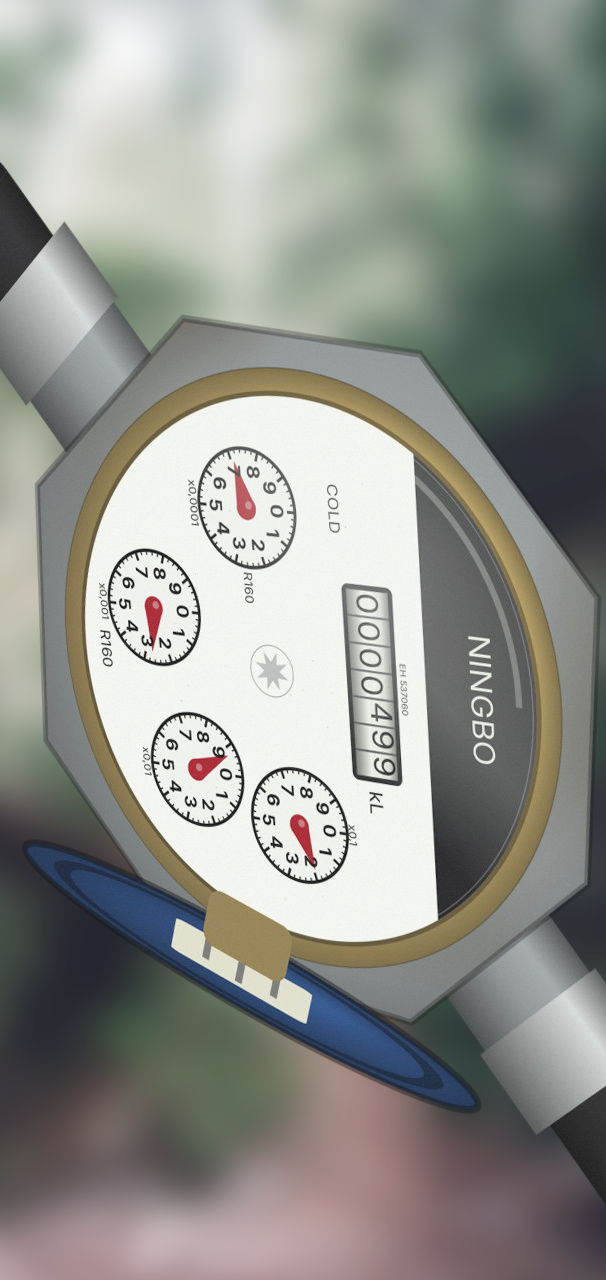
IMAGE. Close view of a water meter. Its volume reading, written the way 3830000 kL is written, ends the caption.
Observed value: 499.1927 kL
